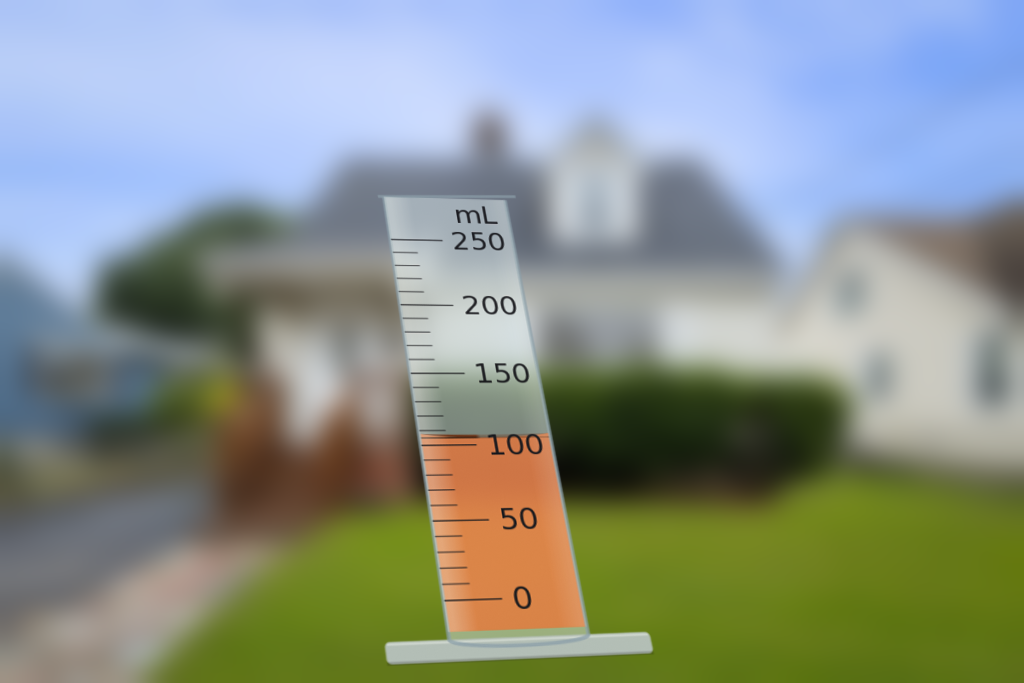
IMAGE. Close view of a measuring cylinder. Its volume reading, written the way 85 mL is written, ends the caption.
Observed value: 105 mL
